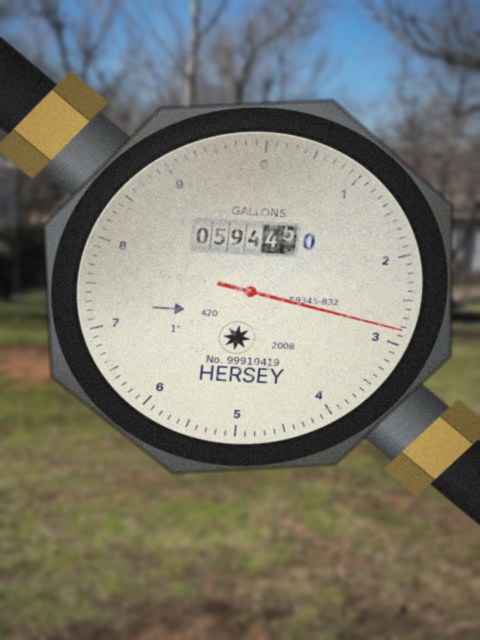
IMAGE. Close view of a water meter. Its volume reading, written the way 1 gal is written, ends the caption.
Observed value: 594452.8 gal
